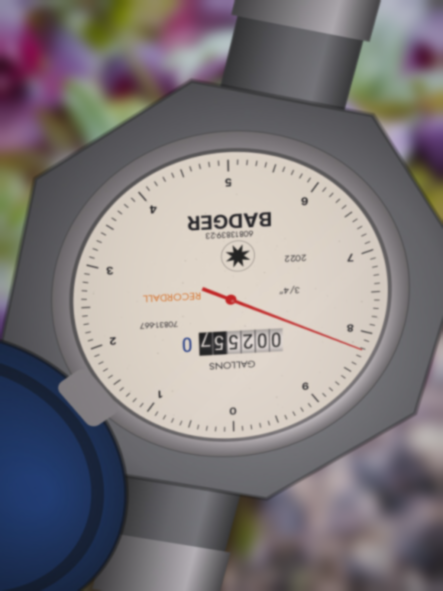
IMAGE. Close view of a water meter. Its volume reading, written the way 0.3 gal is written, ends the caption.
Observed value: 25568.2 gal
